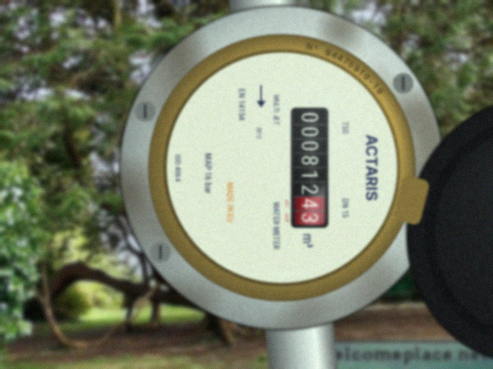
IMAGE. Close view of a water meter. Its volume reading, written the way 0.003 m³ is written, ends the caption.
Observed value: 812.43 m³
